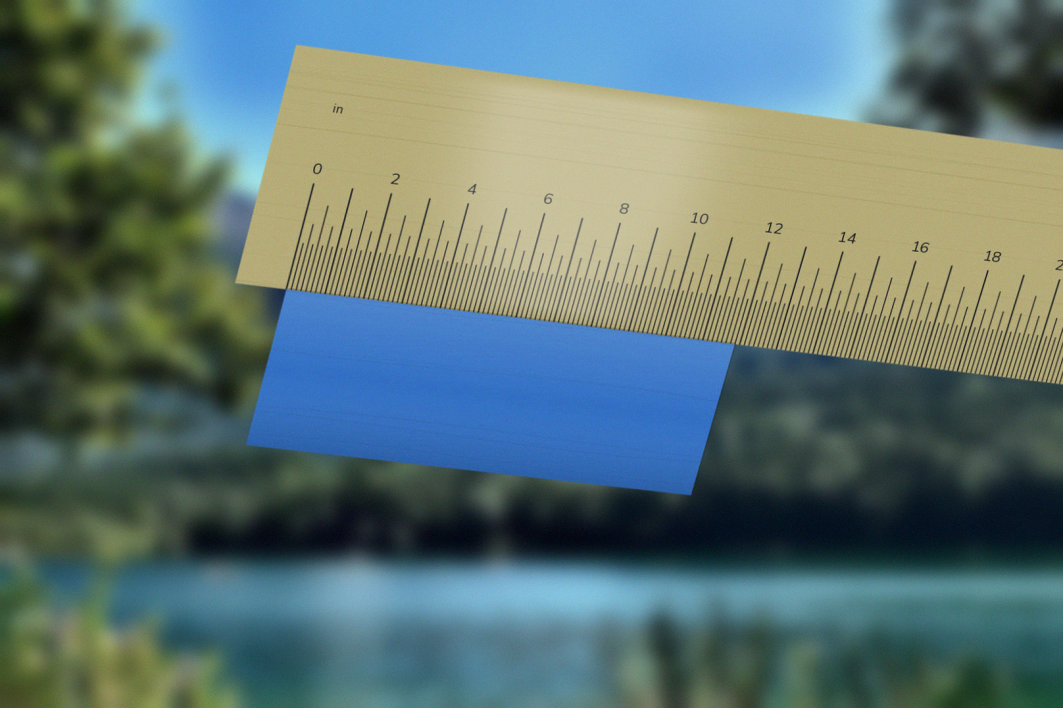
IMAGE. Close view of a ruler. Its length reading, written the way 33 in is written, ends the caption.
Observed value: 11.875 in
